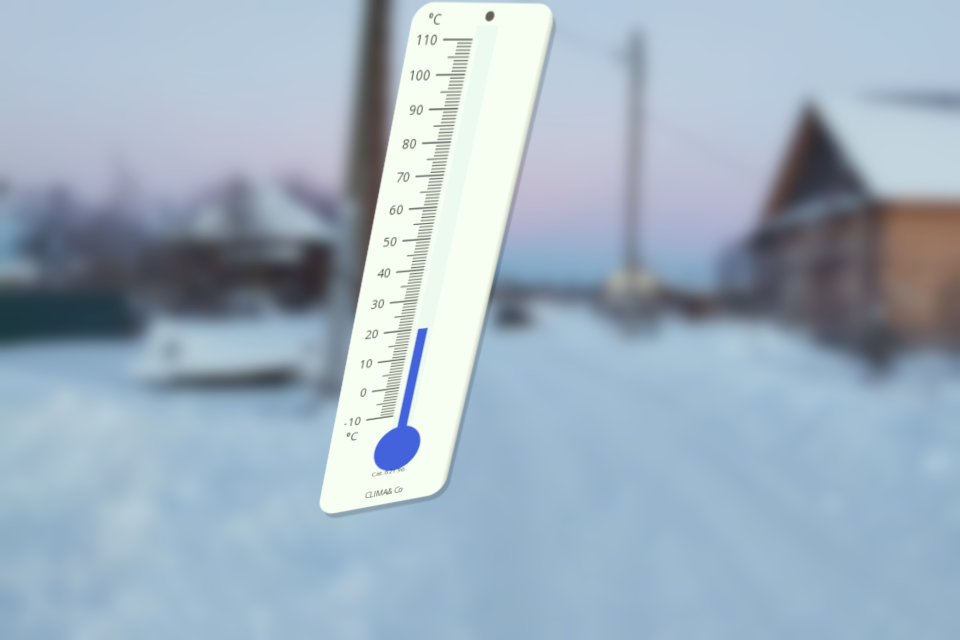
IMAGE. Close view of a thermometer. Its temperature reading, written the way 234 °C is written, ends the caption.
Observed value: 20 °C
